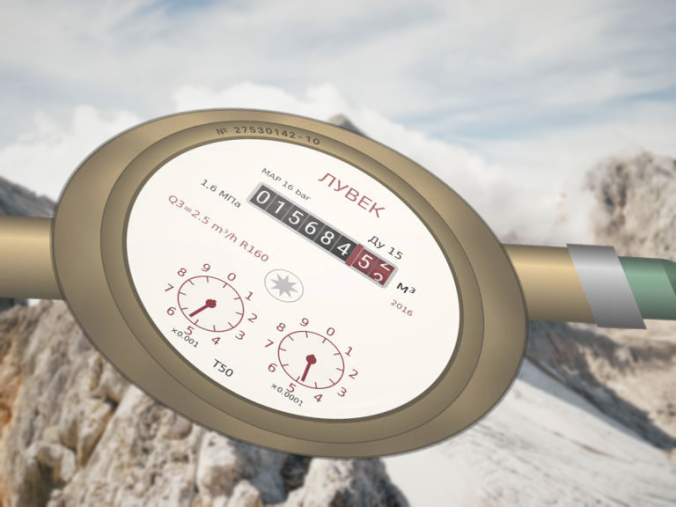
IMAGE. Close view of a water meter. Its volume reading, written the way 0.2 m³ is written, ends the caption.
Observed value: 15684.5254 m³
